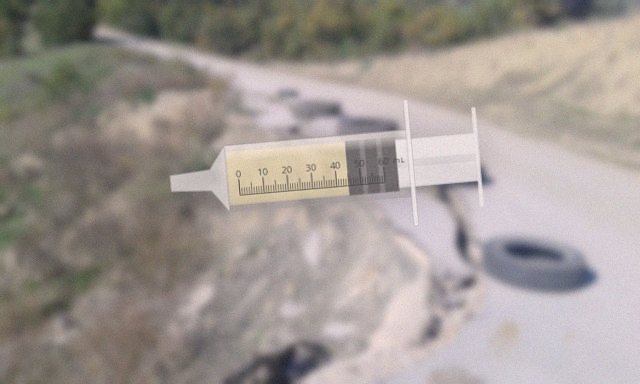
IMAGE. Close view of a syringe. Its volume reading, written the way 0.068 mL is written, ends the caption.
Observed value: 45 mL
